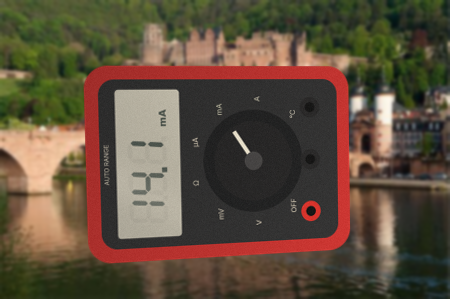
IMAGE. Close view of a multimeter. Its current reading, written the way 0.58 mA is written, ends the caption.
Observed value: 14.1 mA
